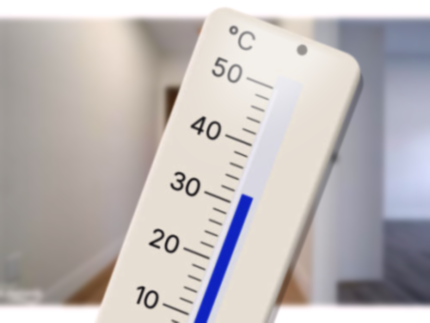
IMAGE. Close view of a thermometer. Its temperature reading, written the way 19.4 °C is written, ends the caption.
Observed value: 32 °C
